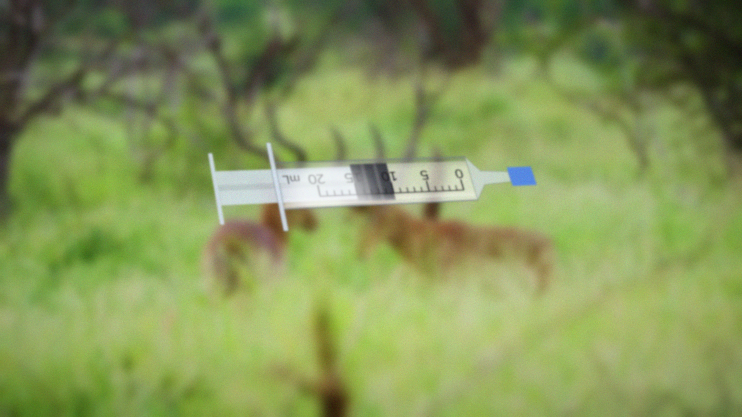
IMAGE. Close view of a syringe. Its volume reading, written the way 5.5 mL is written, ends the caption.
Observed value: 10 mL
